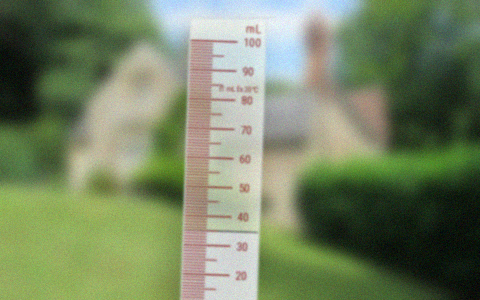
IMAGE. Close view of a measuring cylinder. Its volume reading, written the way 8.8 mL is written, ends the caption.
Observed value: 35 mL
